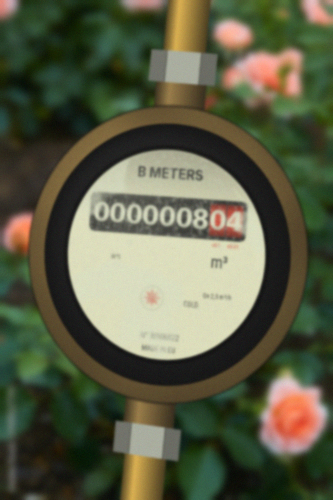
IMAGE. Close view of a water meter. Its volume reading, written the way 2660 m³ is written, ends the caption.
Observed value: 8.04 m³
